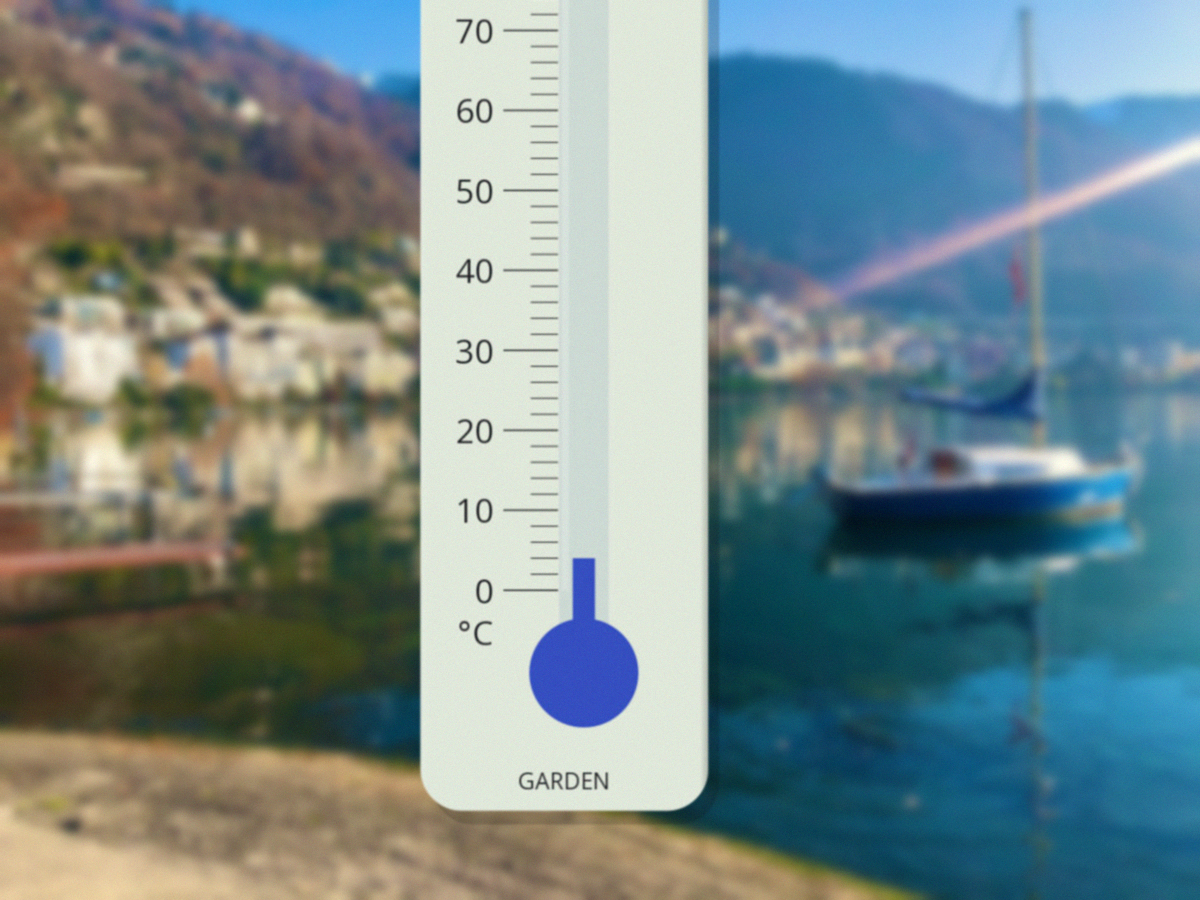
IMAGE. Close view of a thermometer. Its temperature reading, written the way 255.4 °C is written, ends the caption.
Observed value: 4 °C
